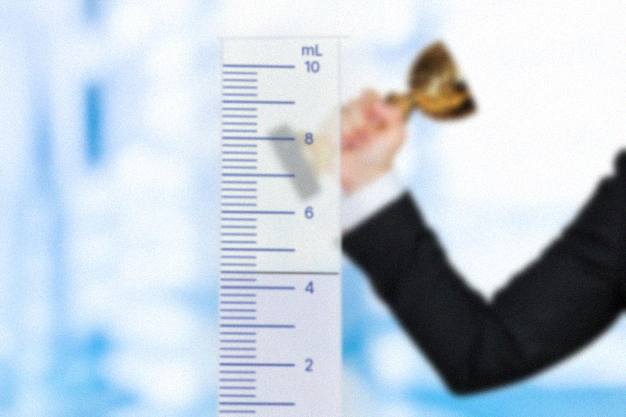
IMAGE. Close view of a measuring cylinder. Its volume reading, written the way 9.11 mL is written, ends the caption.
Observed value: 4.4 mL
